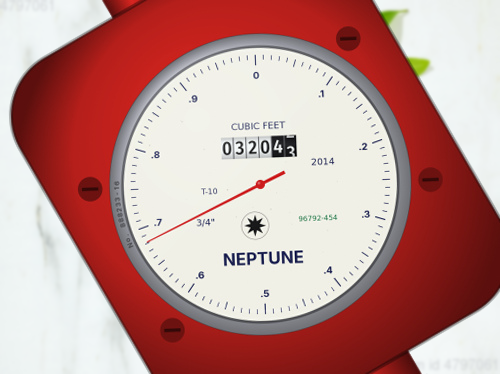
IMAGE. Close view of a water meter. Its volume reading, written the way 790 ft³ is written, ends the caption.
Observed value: 32042.68 ft³
